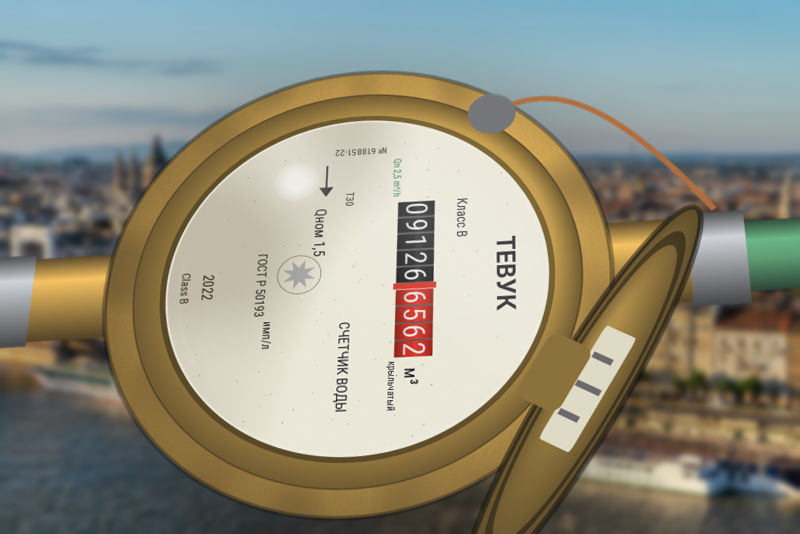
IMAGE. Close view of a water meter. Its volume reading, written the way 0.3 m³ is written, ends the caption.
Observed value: 9126.6562 m³
